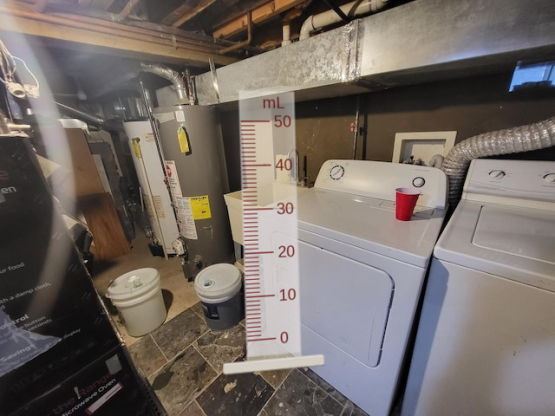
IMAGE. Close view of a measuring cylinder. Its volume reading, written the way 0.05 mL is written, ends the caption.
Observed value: 30 mL
